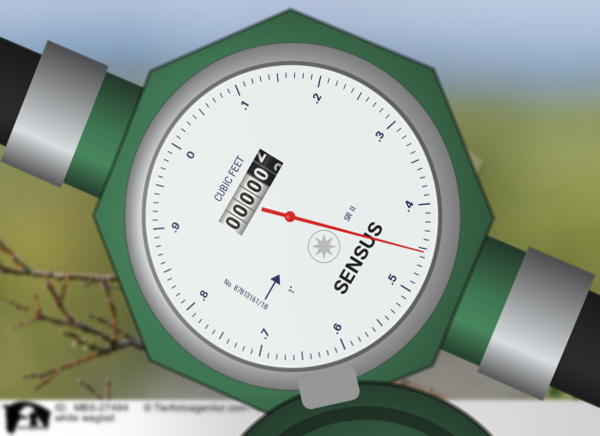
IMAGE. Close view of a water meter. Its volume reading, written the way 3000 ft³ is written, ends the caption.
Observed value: 2.45 ft³
